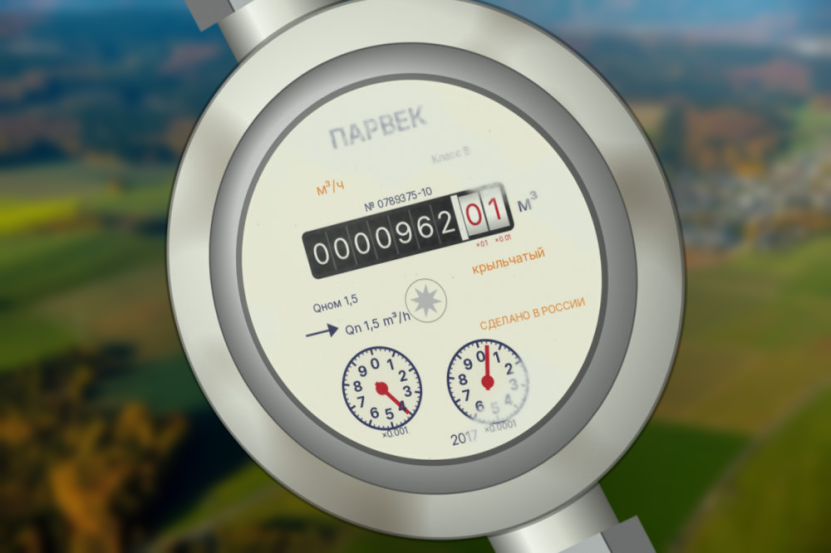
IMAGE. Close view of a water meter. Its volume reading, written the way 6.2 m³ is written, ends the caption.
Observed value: 962.0140 m³
